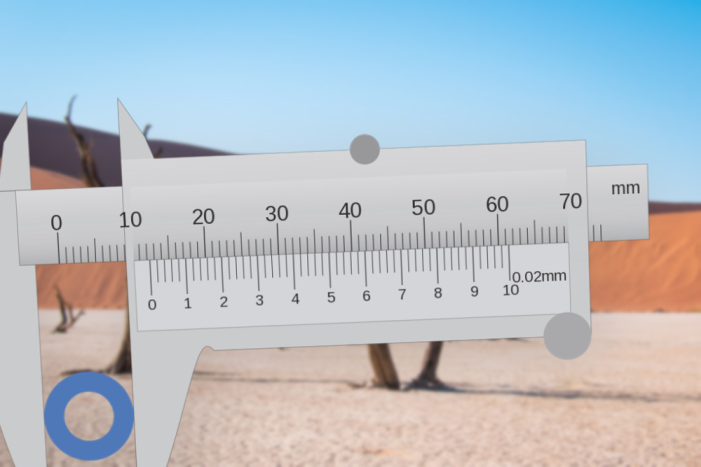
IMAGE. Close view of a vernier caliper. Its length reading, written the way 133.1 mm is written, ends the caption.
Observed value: 12.4 mm
